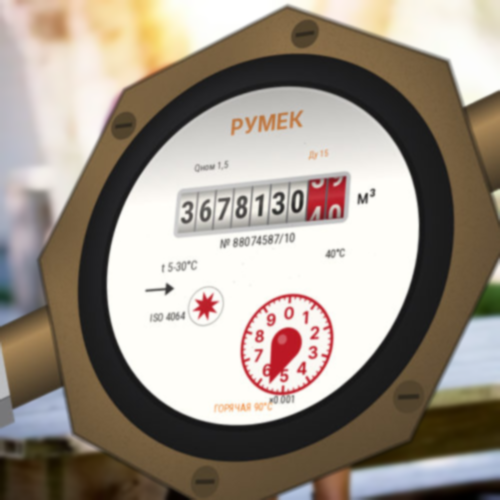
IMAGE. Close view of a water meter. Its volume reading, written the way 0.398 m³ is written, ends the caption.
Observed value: 3678130.395 m³
